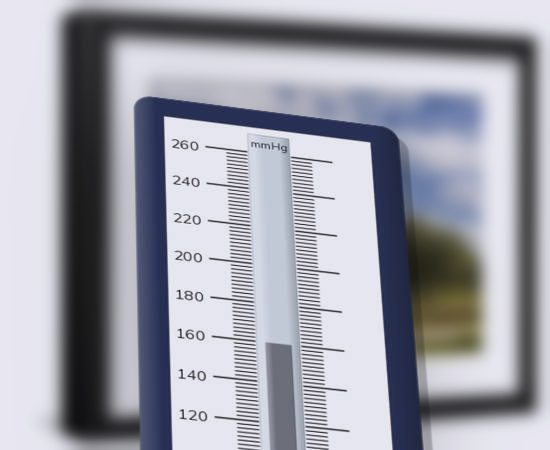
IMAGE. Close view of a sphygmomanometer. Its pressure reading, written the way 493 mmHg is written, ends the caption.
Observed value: 160 mmHg
